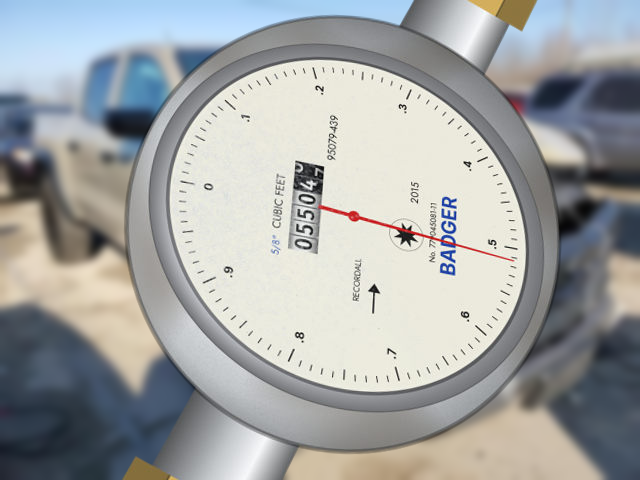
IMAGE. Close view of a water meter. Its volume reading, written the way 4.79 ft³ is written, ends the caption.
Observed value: 55046.51 ft³
